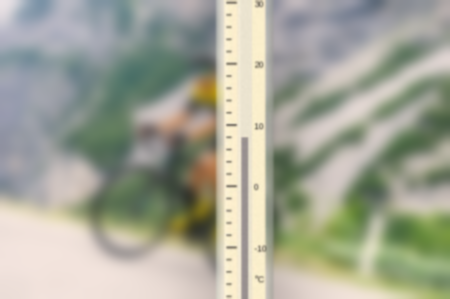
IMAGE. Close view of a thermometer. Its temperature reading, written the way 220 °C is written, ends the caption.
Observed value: 8 °C
